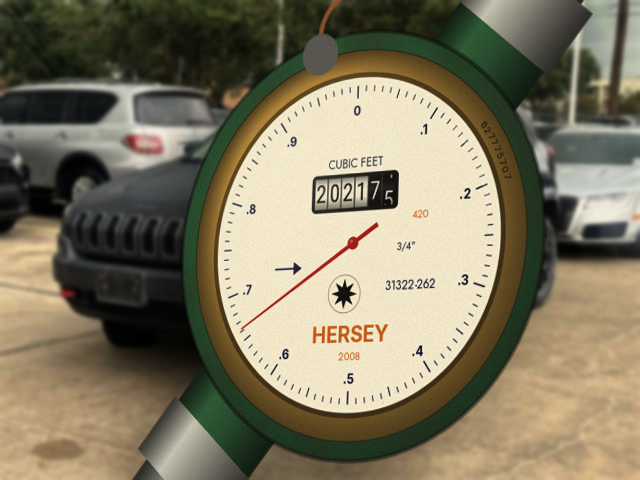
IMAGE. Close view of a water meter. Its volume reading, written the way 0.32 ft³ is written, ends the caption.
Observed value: 202174.66 ft³
